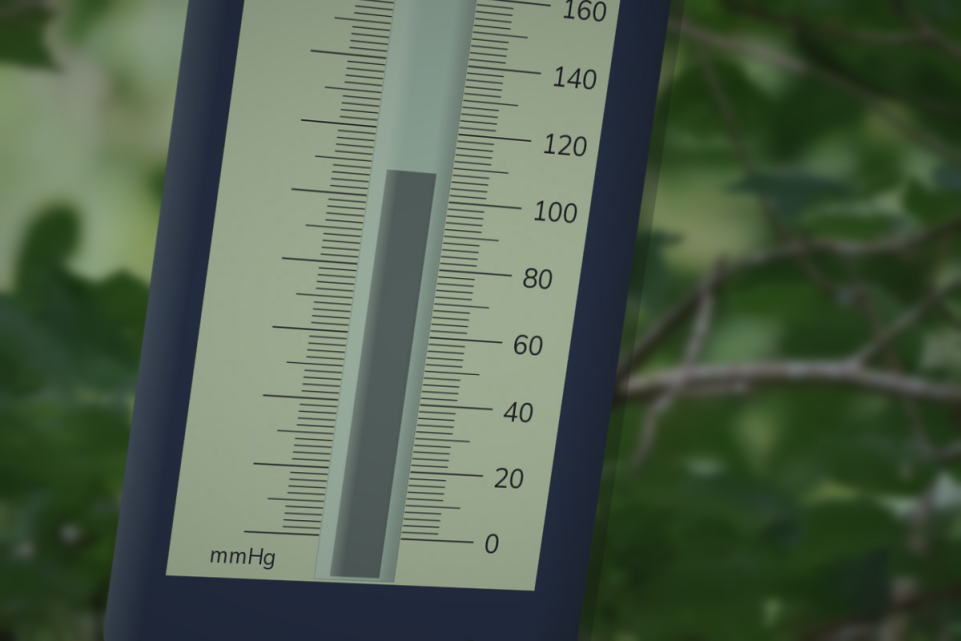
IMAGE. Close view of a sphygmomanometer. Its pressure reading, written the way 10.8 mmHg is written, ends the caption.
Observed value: 108 mmHg
